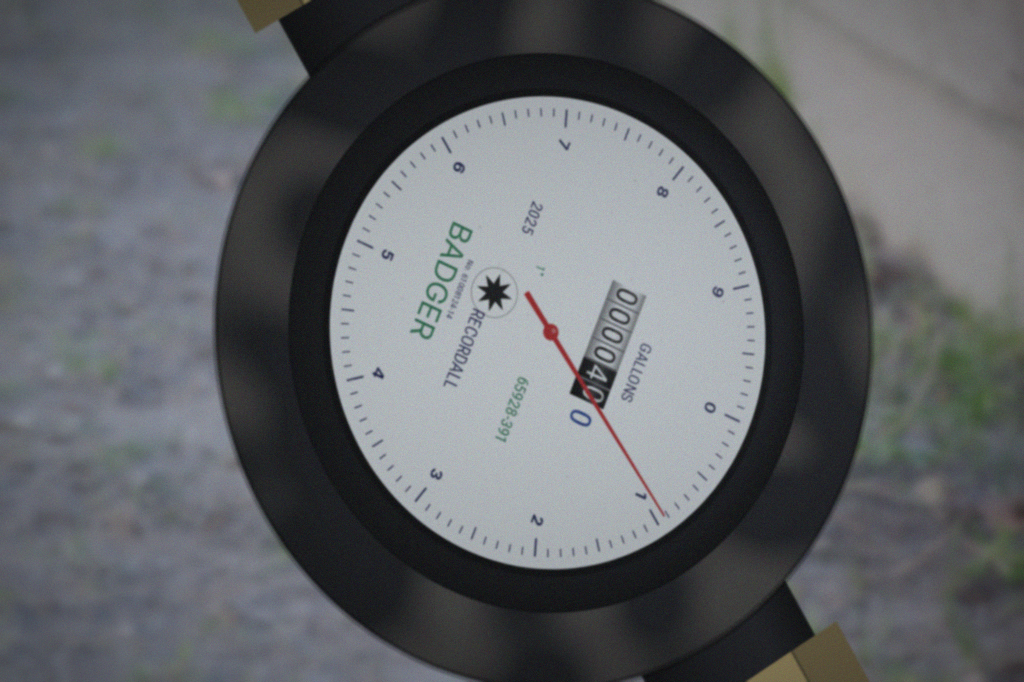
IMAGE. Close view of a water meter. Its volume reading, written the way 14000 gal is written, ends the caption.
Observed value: 400.9 gal
